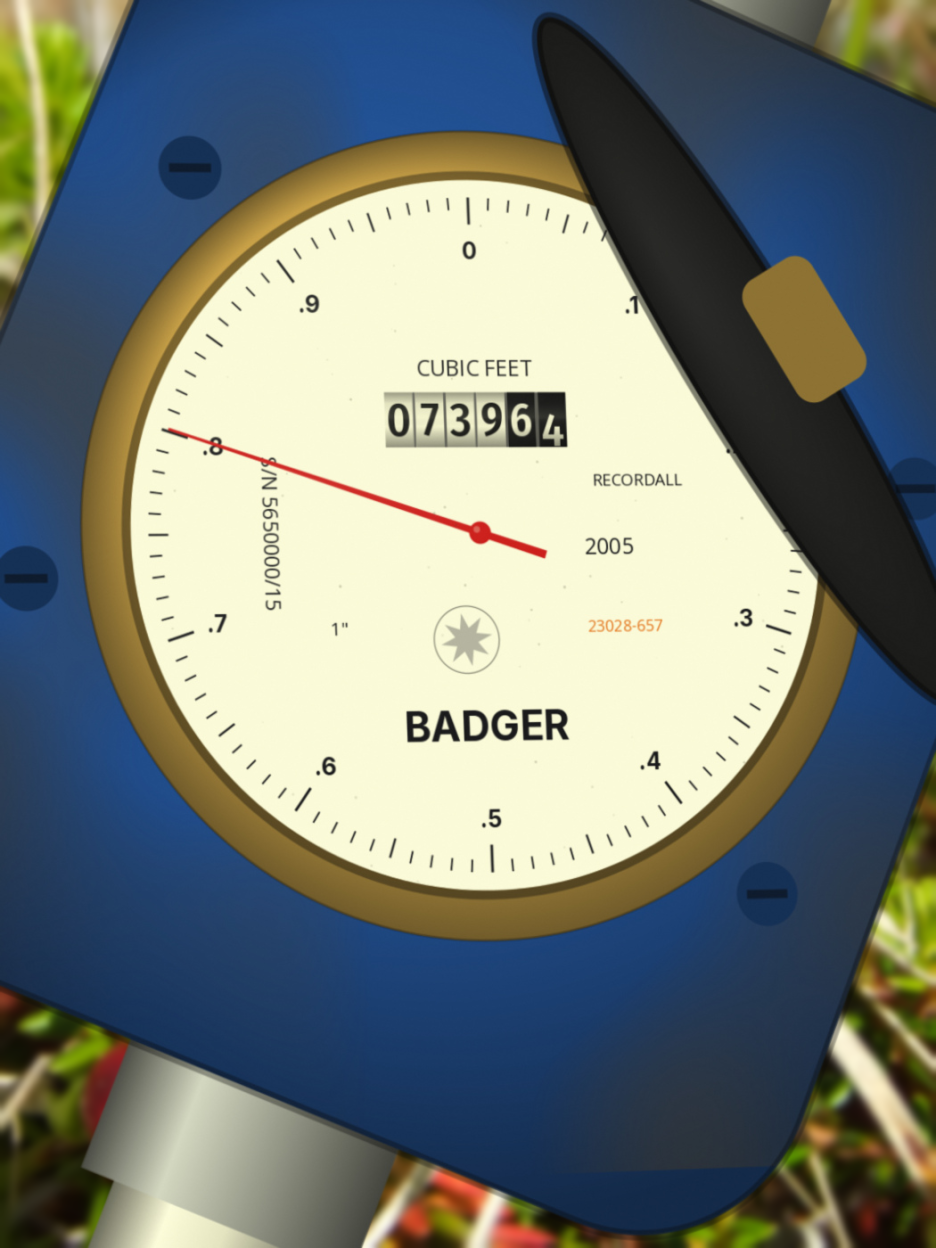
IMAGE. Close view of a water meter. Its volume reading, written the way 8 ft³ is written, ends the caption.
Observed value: 73963.80 ft³
